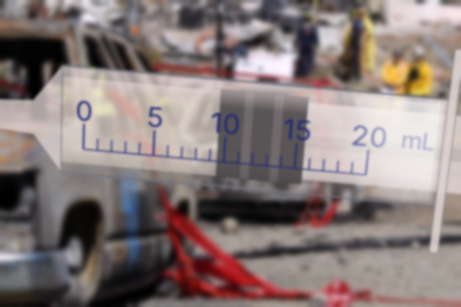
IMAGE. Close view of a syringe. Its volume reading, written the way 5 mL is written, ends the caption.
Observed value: 9.5 mL
